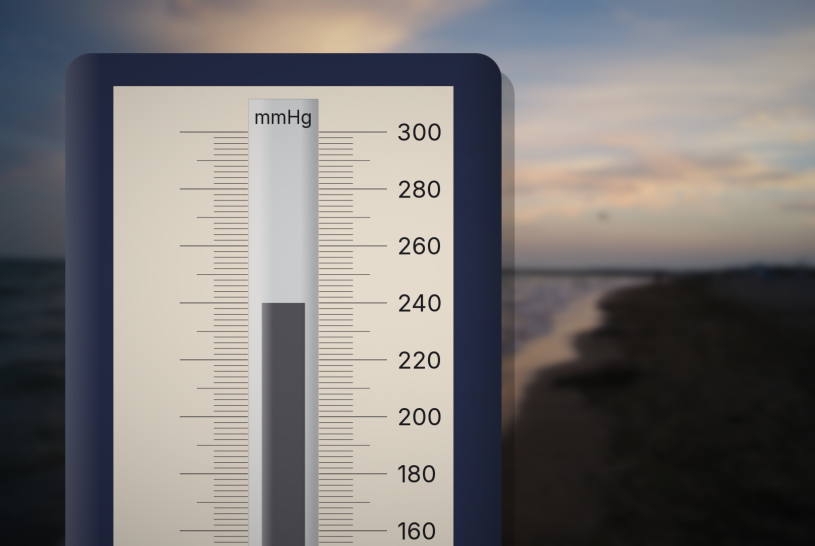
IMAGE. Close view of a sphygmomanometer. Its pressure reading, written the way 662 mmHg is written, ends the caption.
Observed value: 240 mmHg
